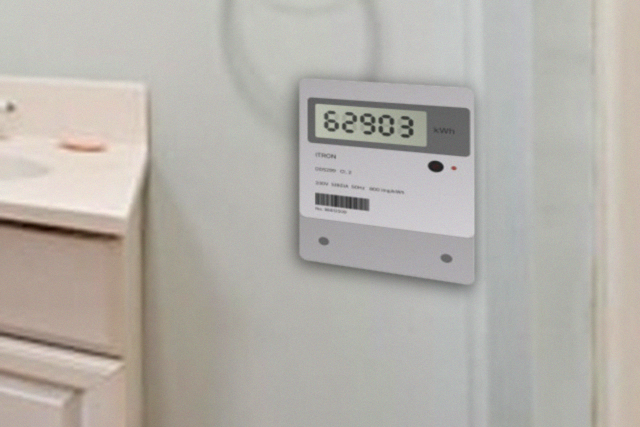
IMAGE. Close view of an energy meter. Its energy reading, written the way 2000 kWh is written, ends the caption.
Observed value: 62903 kWh
